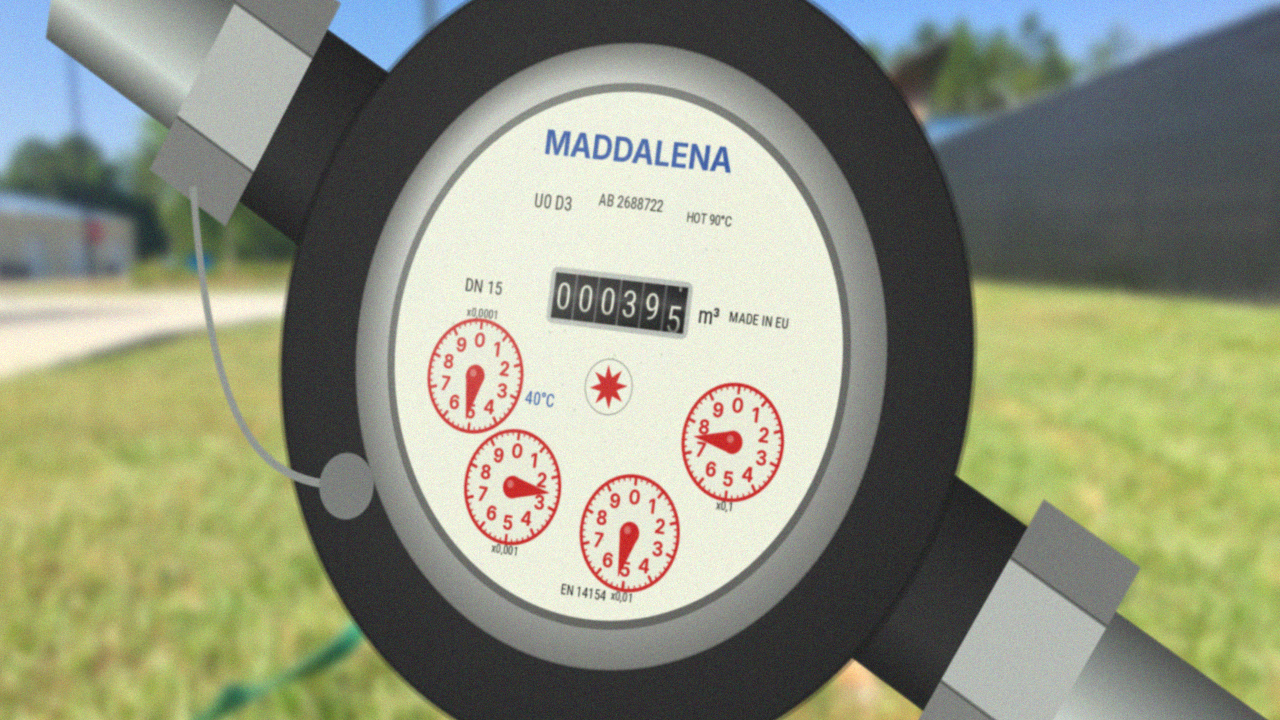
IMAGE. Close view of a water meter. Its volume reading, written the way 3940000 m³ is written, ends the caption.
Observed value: 394.7525 m³
